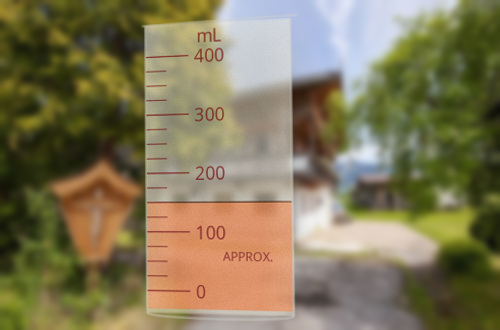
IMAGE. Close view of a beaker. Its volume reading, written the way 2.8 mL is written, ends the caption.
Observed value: 150 mL
